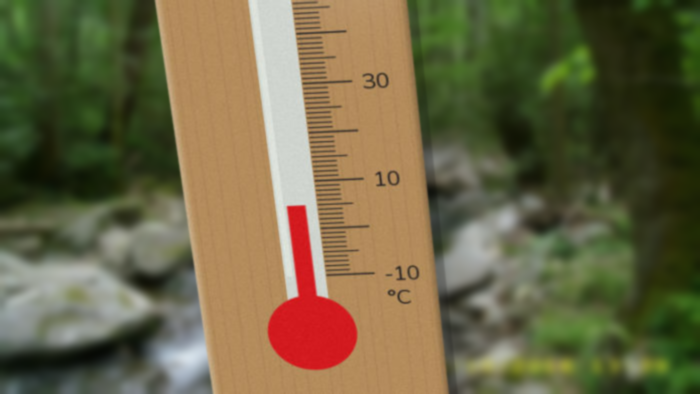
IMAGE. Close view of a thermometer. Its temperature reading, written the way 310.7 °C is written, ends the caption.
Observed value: 5 °C
